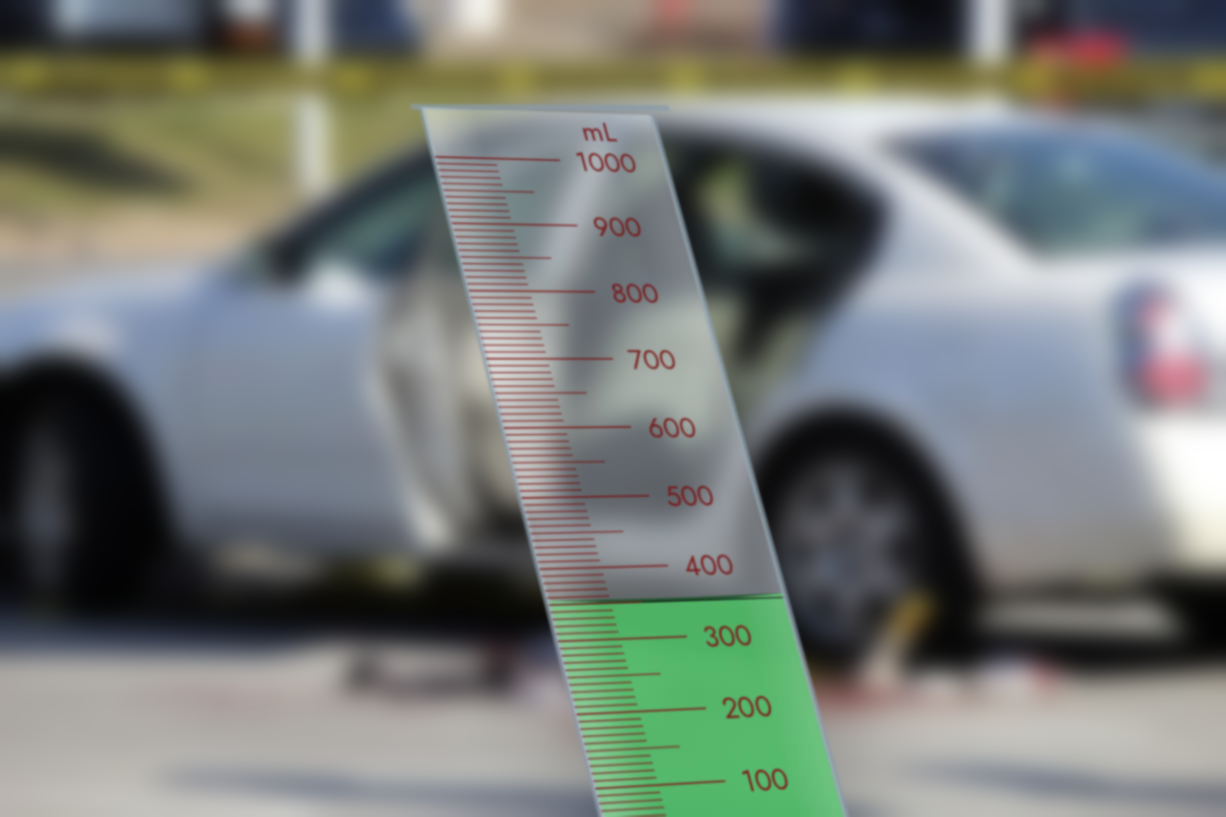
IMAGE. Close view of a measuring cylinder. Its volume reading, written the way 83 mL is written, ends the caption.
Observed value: 350 mL
